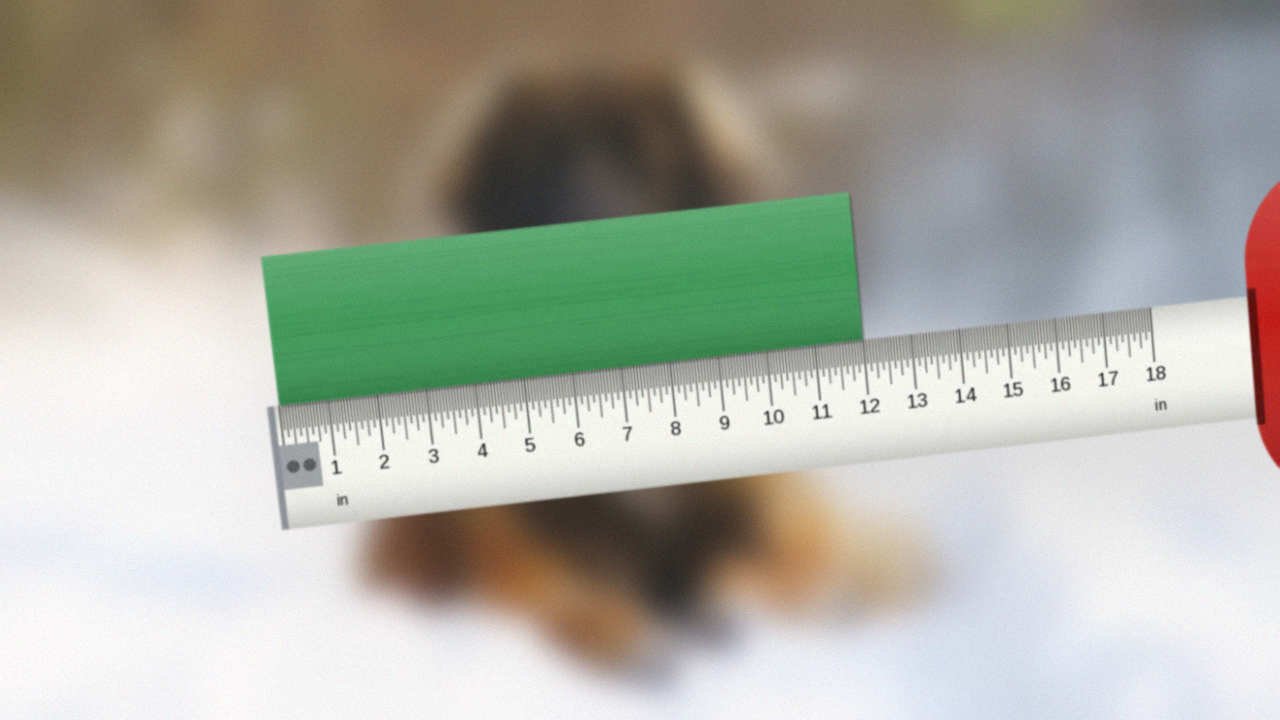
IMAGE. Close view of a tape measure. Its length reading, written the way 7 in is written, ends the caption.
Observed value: 12 in
